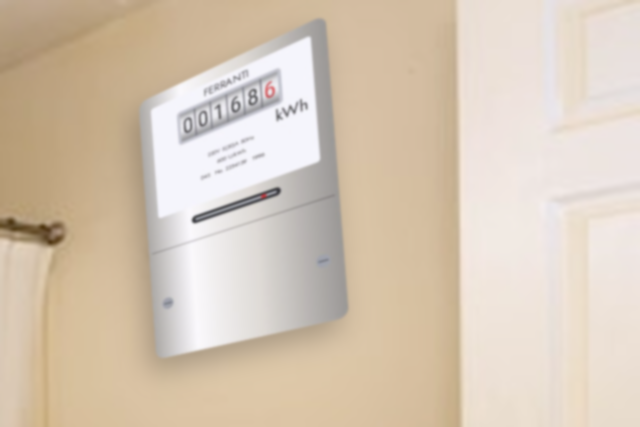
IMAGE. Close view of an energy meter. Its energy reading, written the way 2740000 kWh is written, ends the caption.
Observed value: 168.6 kWh
